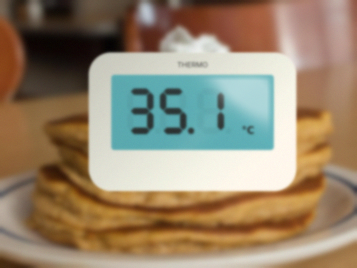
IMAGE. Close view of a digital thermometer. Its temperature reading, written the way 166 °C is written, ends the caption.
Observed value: 35.1 °C
